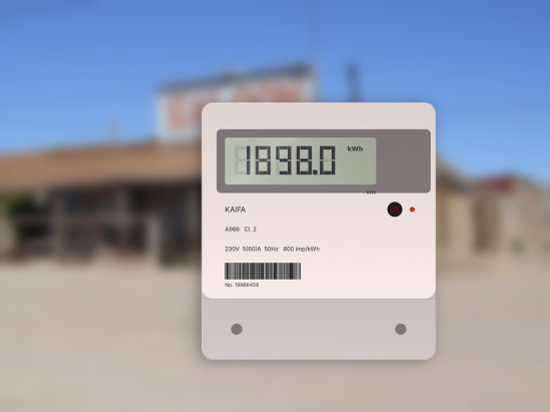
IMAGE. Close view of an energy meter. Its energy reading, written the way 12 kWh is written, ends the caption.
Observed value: 1898.0 kWh
